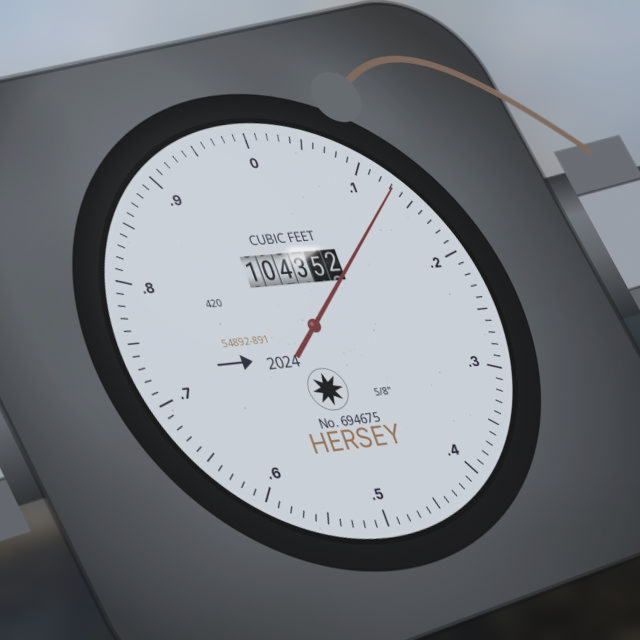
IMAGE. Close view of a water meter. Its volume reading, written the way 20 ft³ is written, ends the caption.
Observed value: 104352.13 ft³
